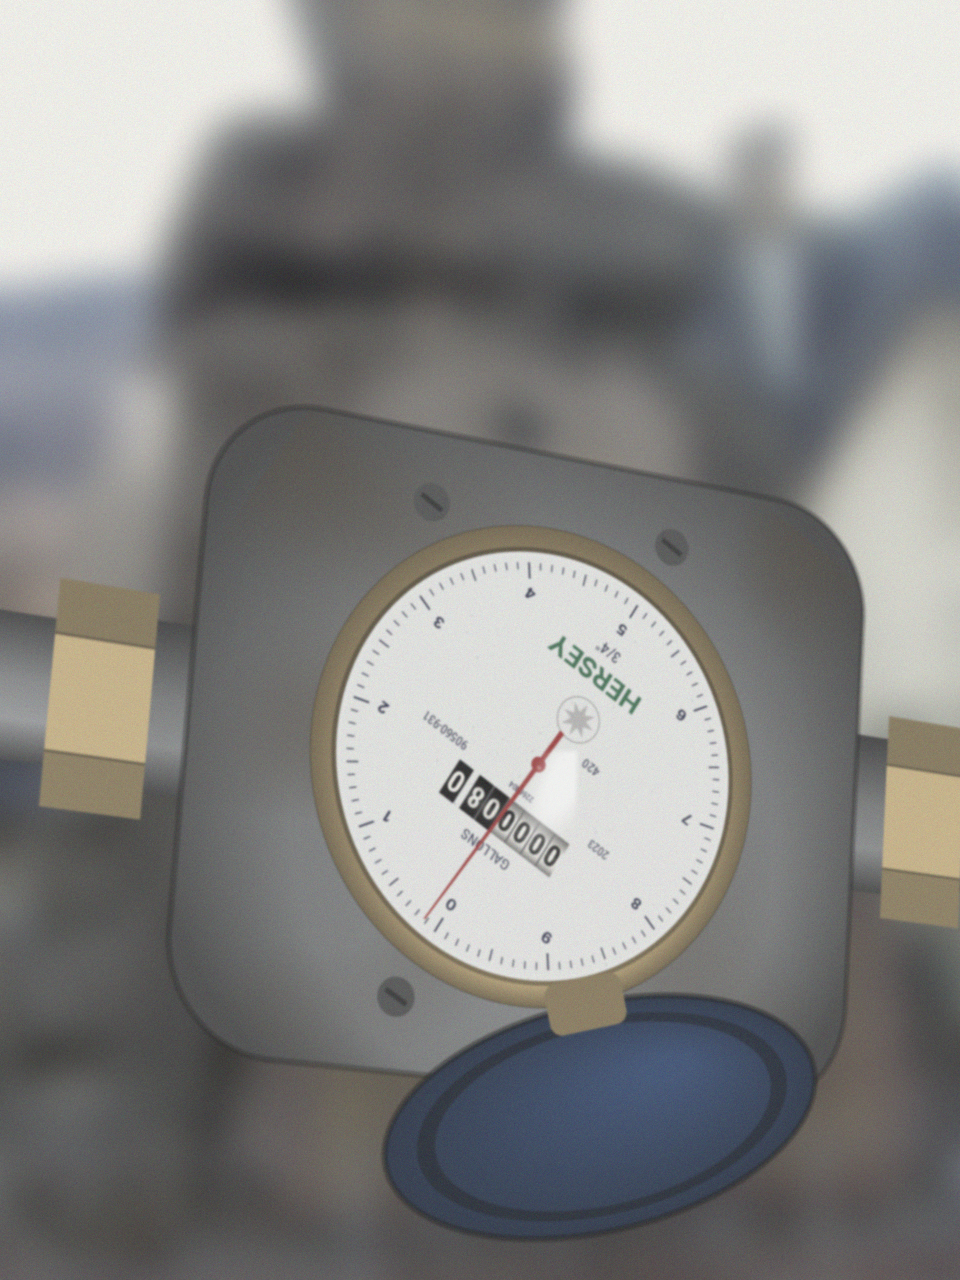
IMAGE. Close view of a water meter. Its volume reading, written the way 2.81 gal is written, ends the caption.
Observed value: 80.1 gal
